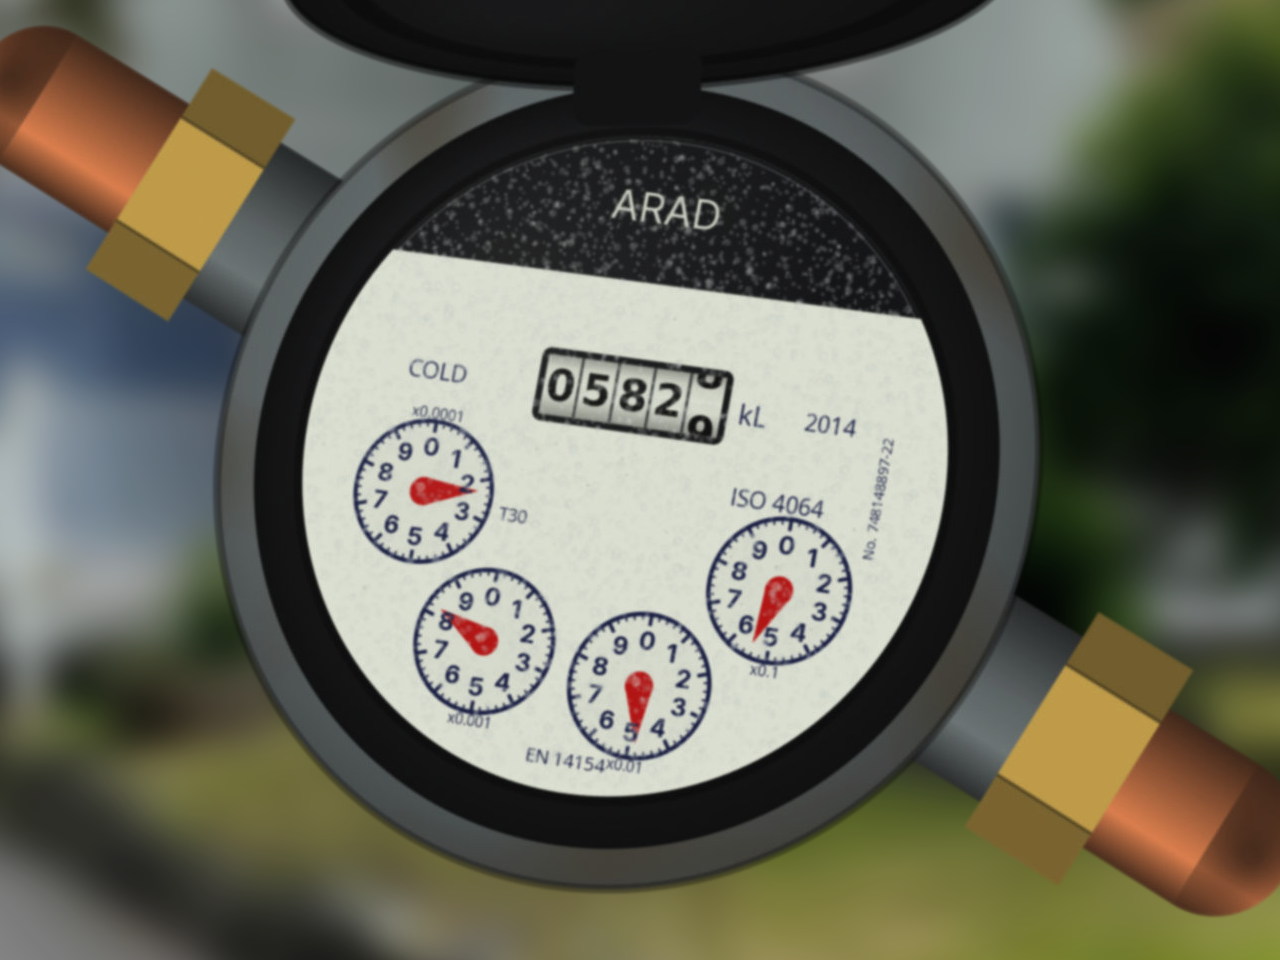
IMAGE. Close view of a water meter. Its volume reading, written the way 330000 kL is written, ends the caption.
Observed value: 5828.5482 kL
